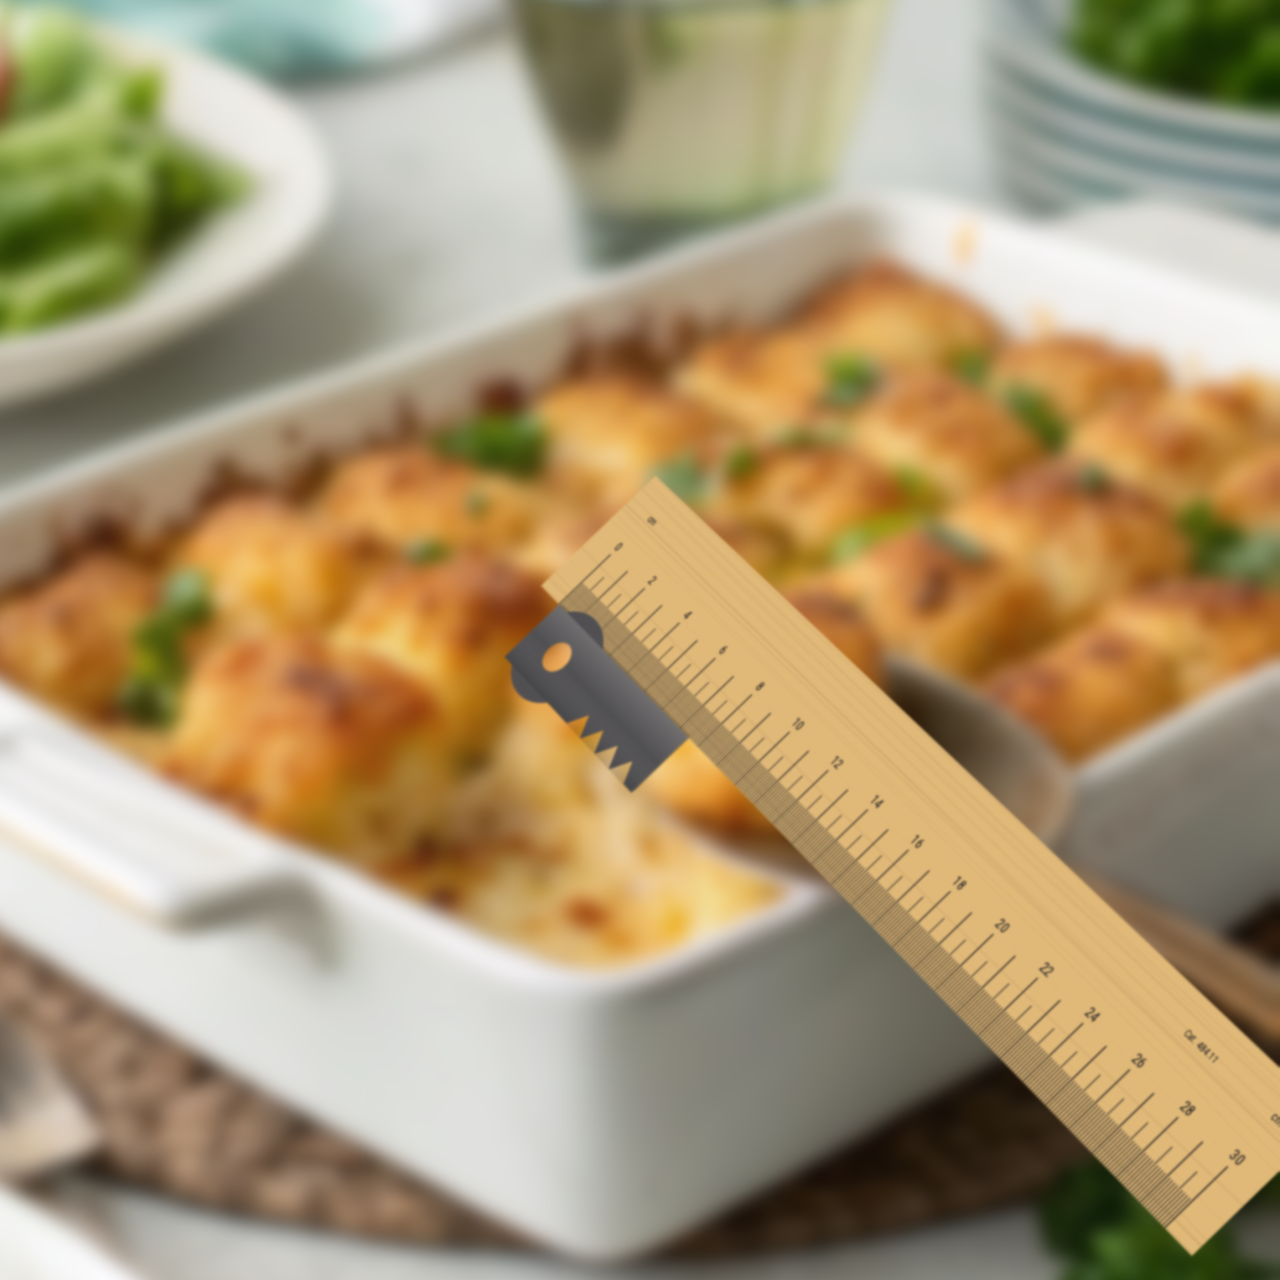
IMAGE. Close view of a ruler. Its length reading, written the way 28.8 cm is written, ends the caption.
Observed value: 7.5 cm
